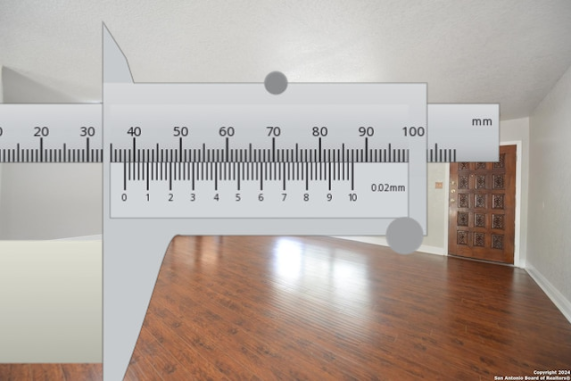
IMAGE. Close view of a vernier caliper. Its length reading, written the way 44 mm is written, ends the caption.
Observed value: 38.0 mm
